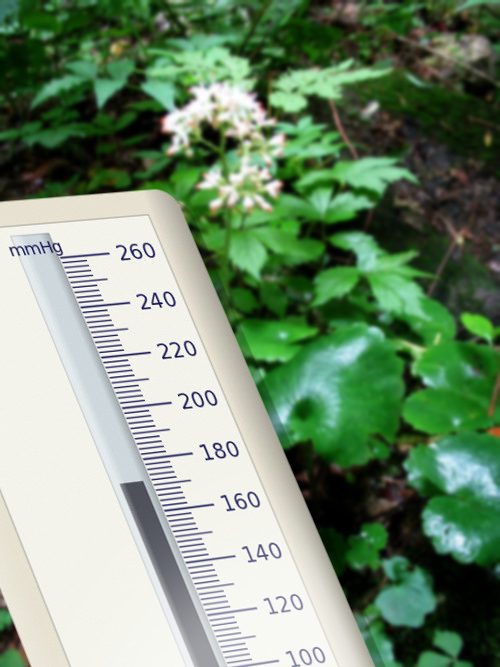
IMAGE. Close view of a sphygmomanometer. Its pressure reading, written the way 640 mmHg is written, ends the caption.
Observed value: 172 mmHg
